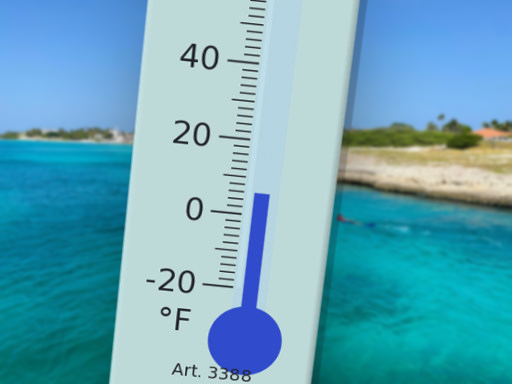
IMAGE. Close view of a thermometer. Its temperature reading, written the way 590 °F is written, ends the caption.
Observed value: 6 °F
